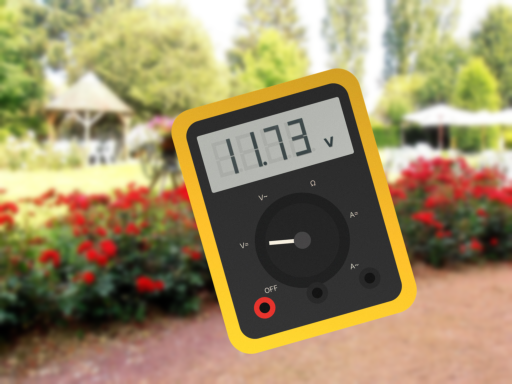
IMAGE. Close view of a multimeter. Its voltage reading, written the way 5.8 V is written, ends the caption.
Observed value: 11.73 V
